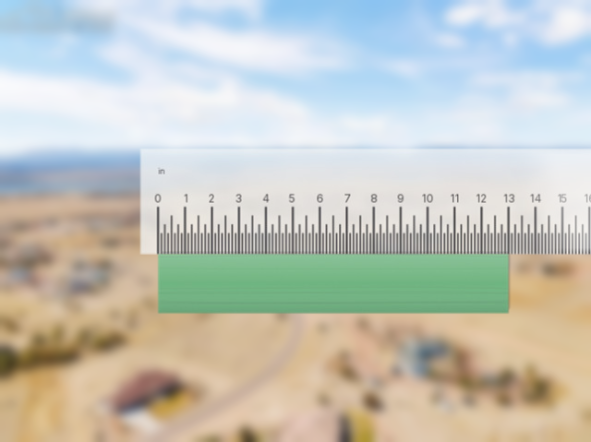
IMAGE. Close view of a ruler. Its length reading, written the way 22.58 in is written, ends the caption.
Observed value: 13 in
